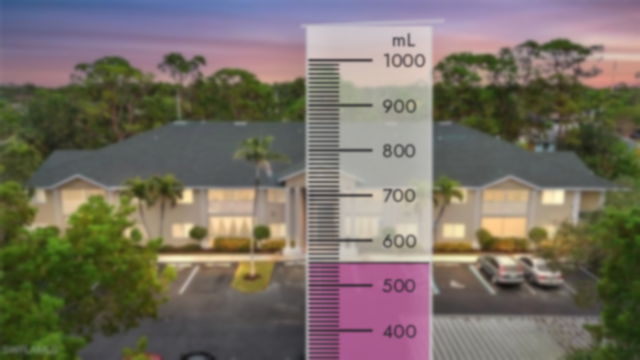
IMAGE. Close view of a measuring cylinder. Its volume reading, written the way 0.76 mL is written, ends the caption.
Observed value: 550 mL
